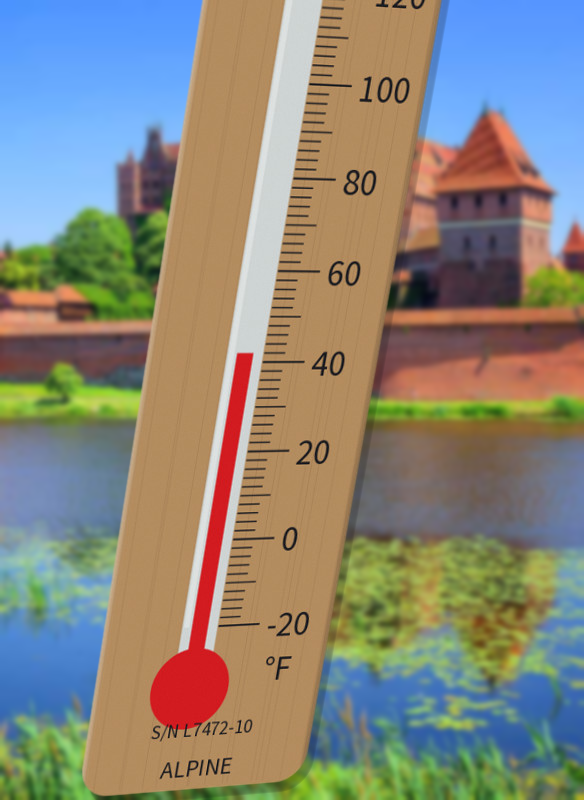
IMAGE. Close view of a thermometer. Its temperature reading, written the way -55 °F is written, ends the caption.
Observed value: 42 °F
